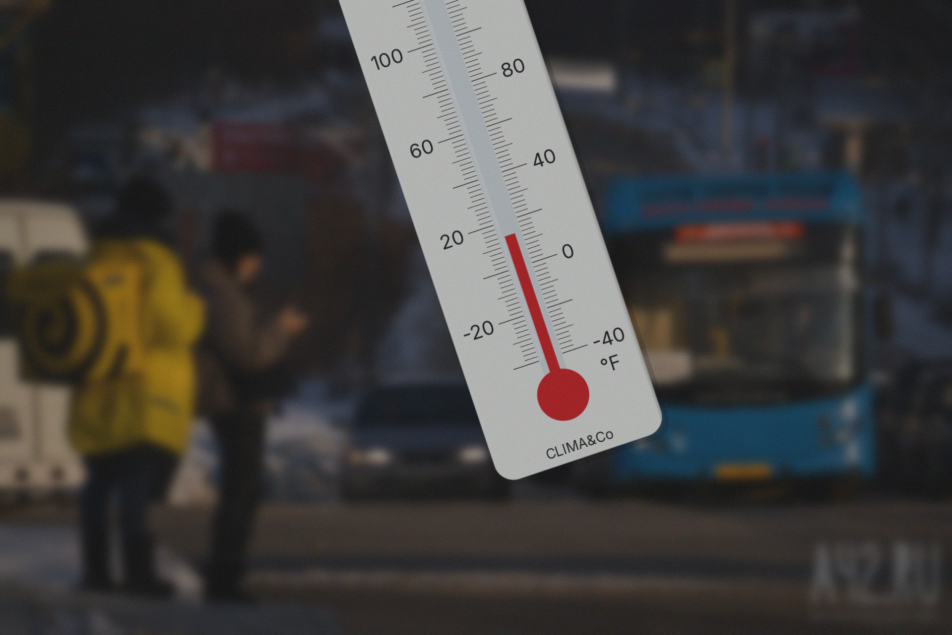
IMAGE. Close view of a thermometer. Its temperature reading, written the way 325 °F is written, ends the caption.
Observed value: 14 °F
